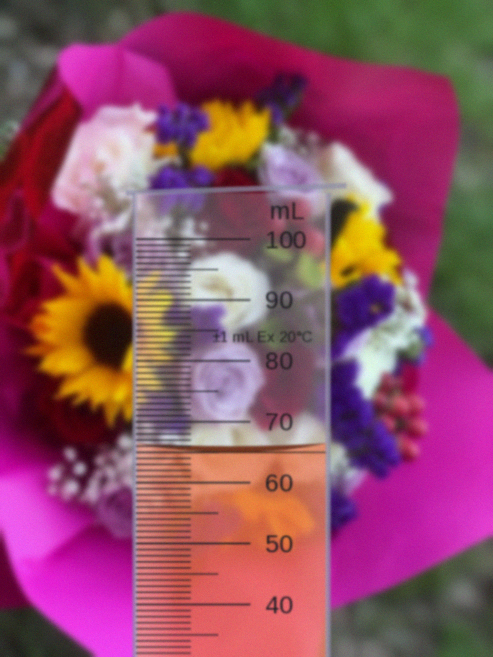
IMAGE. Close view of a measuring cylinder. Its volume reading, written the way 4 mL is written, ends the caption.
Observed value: 65 mL
